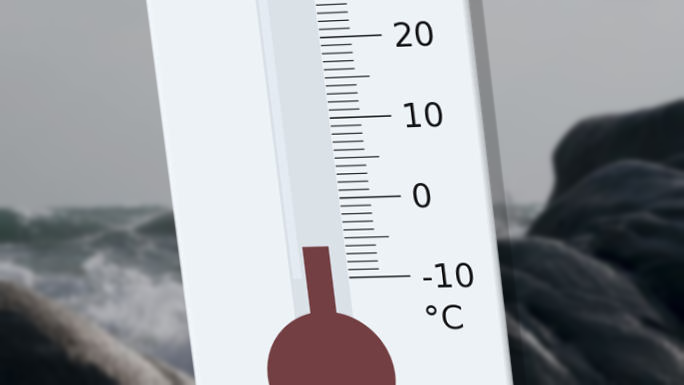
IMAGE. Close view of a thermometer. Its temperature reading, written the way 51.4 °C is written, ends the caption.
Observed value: -6 °C
